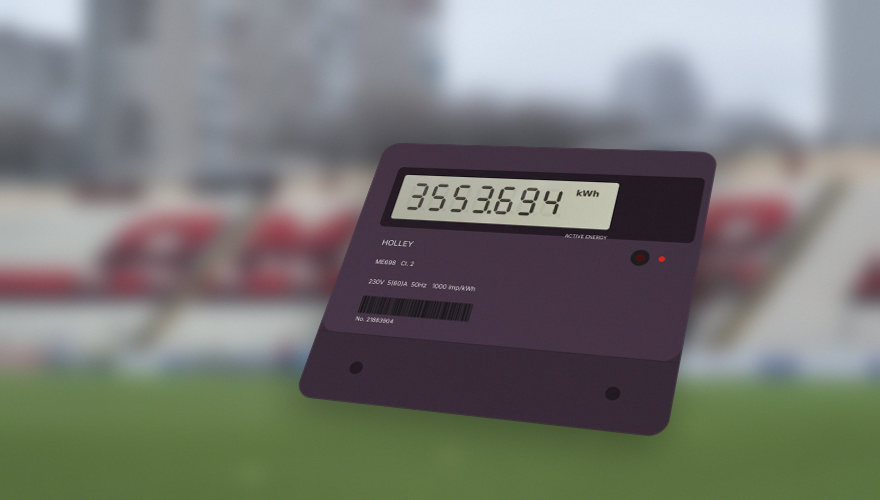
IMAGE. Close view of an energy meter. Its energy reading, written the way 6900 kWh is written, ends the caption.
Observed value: 3553.694 kWh
